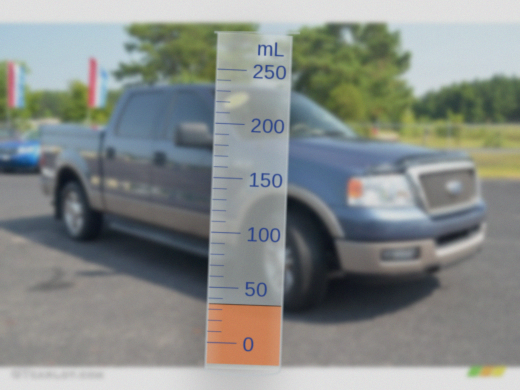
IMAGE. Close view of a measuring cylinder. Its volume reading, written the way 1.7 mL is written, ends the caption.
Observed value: 35 mL
